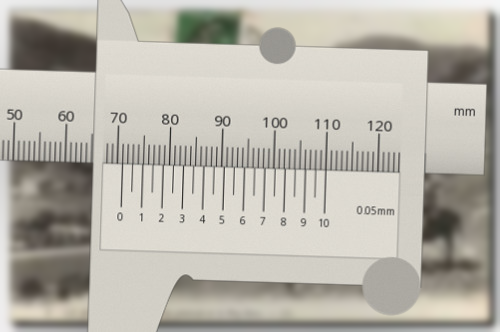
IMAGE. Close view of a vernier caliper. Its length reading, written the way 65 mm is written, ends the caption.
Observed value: 71.0 mm
